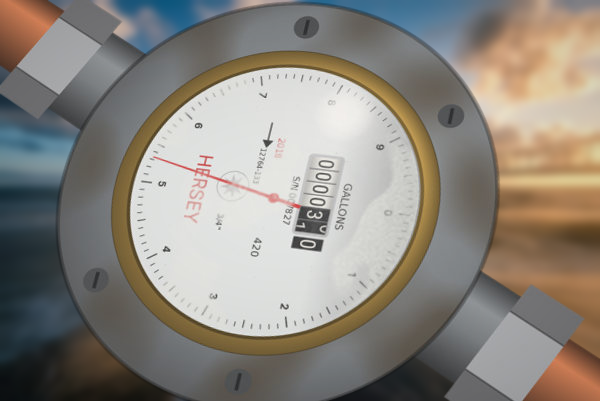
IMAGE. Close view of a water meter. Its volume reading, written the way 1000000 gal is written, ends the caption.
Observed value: 305.3 gal
